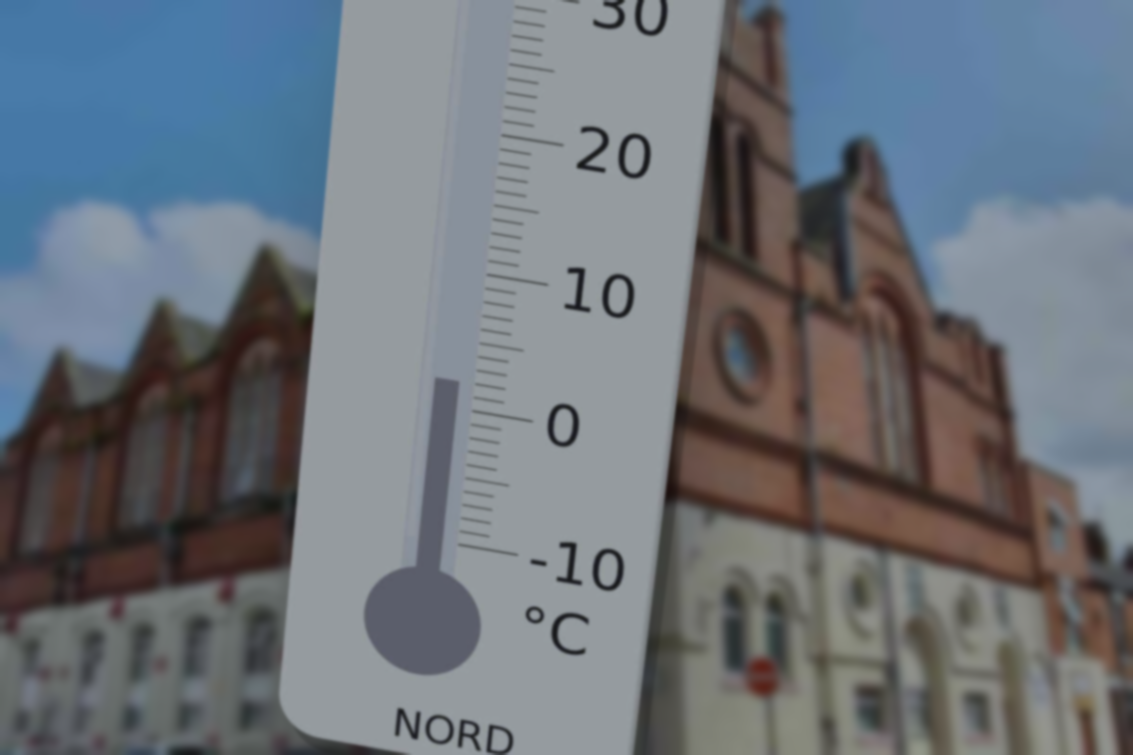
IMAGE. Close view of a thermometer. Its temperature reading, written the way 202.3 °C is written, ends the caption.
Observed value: 2 °C
